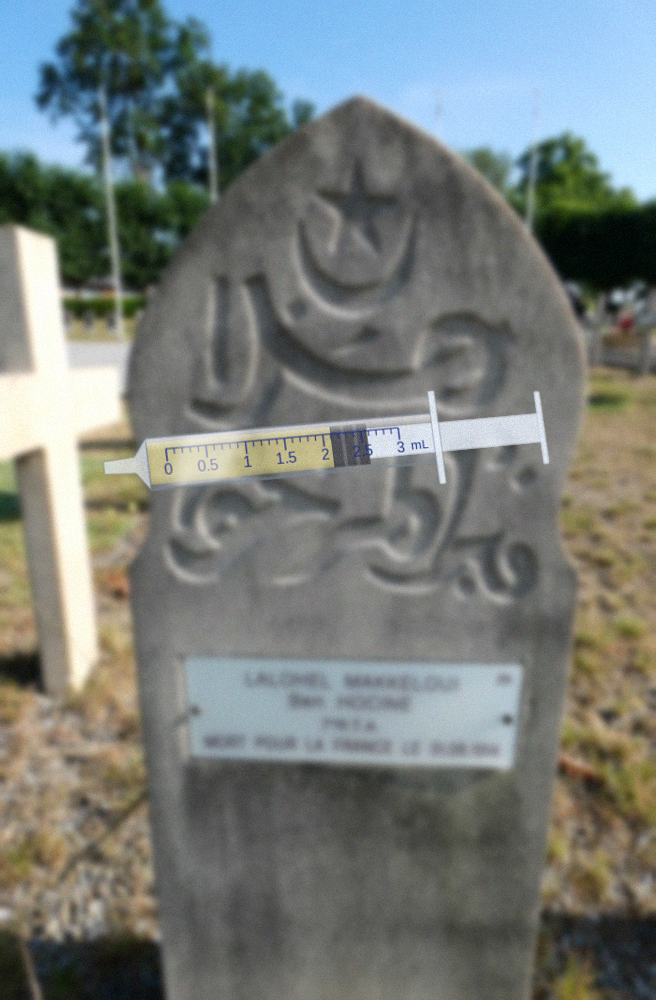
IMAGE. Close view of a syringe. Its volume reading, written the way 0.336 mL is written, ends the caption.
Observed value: 2.1 mL
